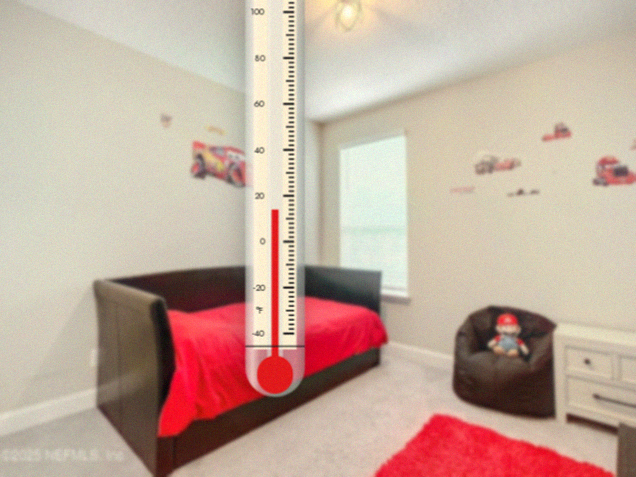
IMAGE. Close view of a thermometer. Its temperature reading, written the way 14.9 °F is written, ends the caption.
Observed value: 14 °F
